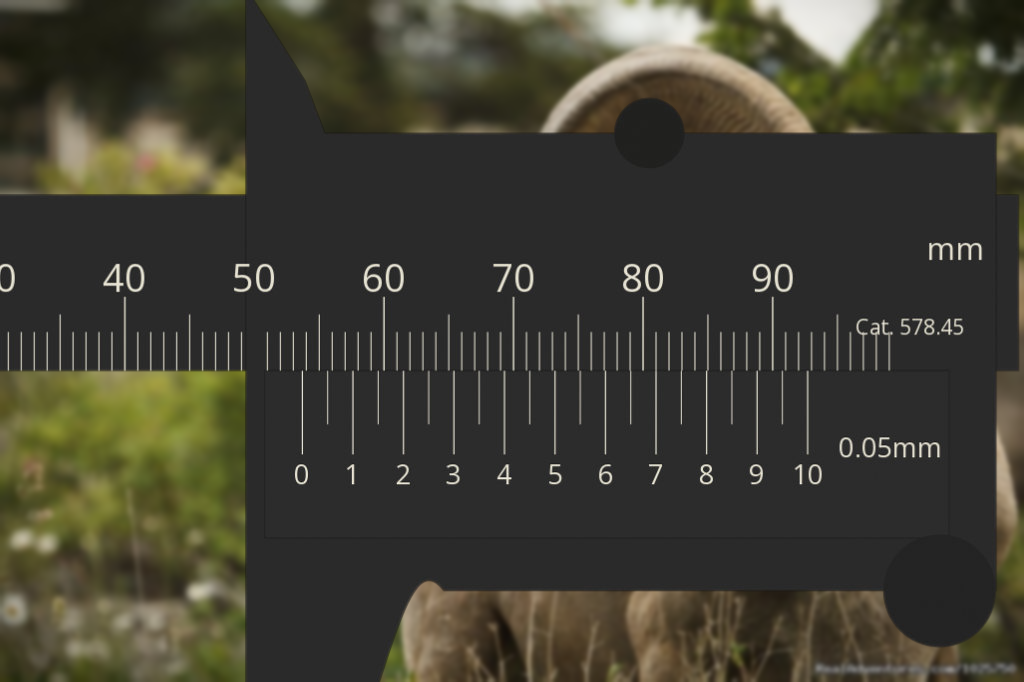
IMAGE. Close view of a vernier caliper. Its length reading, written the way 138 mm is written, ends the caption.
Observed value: 53.7 mm
